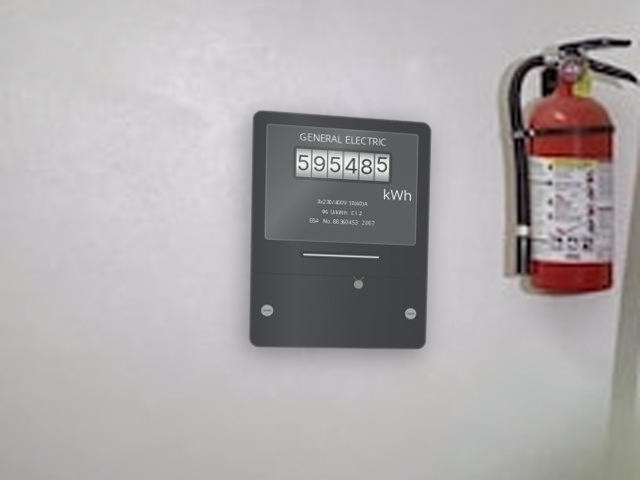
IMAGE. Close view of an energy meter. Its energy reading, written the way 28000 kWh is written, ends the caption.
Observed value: 595485 kWh
